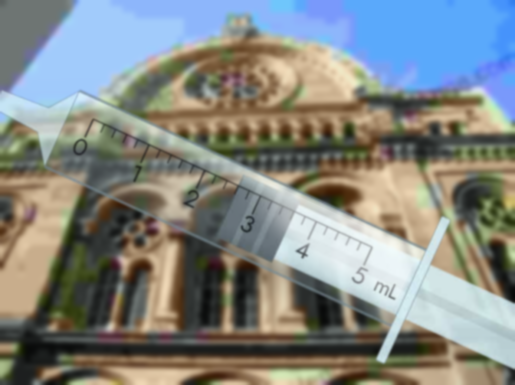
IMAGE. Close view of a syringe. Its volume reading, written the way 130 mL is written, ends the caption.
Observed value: 2.6 mL
